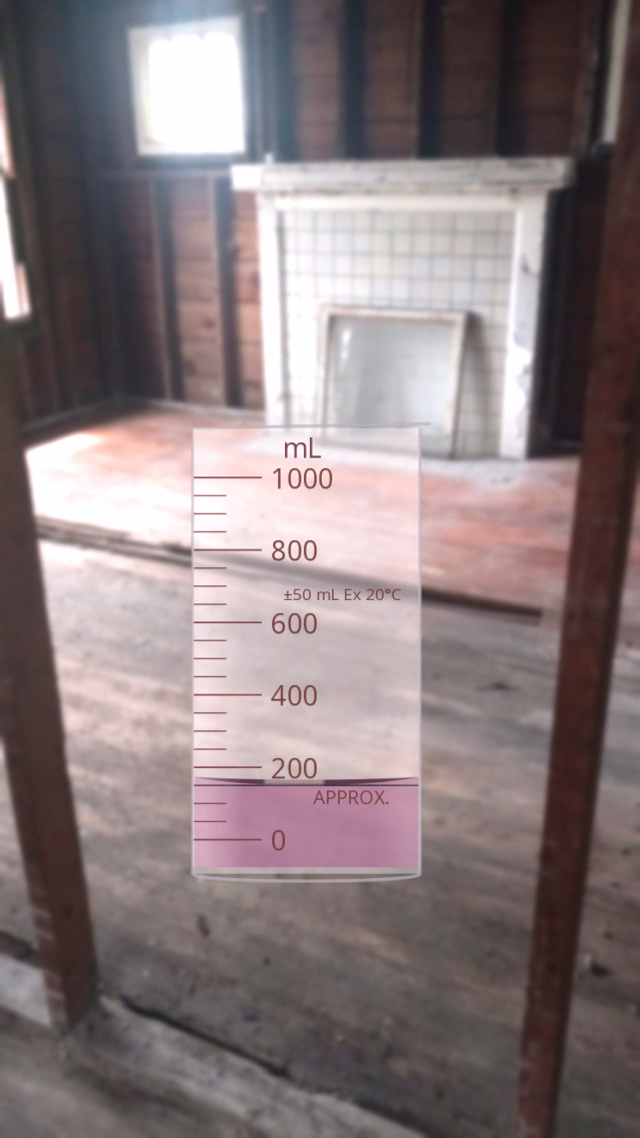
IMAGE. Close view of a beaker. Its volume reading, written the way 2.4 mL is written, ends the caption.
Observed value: 150 mL
